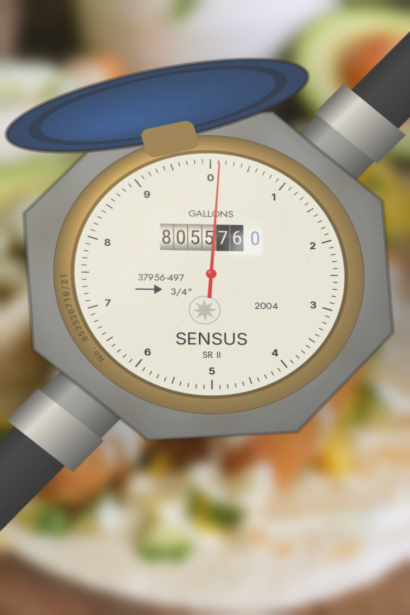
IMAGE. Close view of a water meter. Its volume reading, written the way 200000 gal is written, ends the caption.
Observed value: 8055760.1 gal
